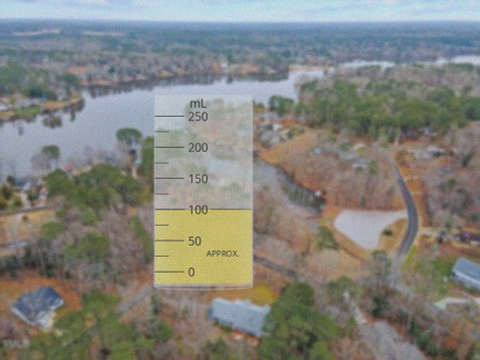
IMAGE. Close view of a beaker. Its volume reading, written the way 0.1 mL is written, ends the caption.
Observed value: 100 mL
